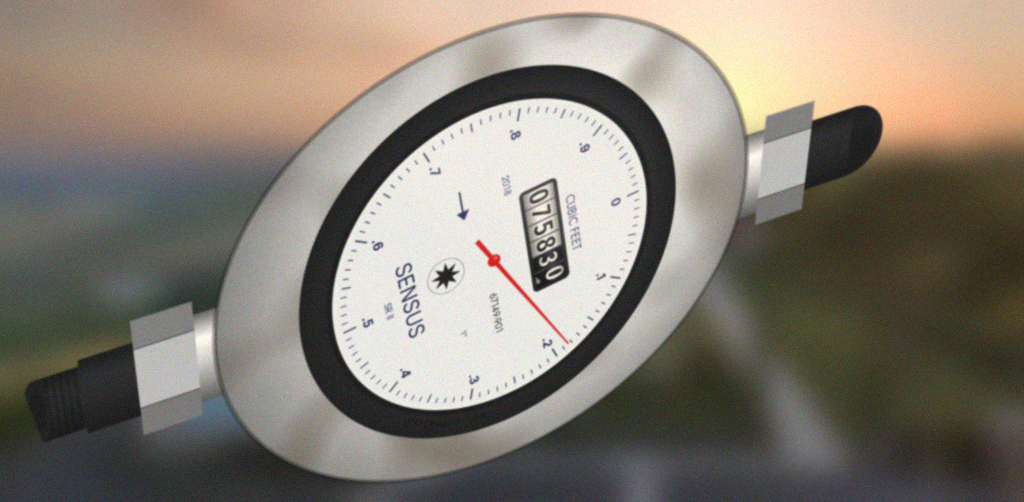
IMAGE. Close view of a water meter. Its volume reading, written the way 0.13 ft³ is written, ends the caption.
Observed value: 75830.18 ft³
